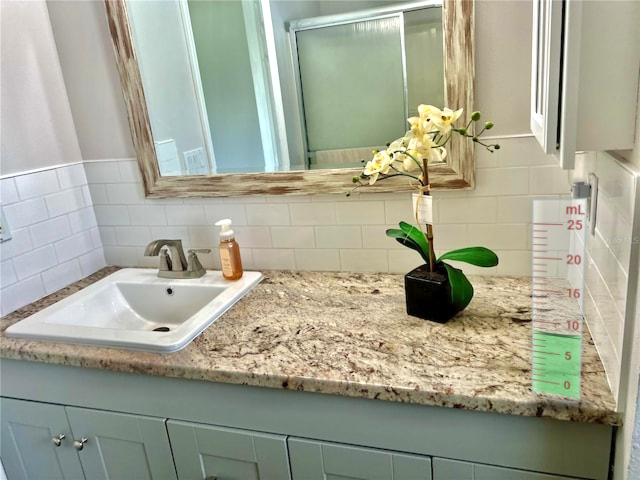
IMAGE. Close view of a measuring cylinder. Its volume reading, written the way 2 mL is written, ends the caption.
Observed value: 8 mL
